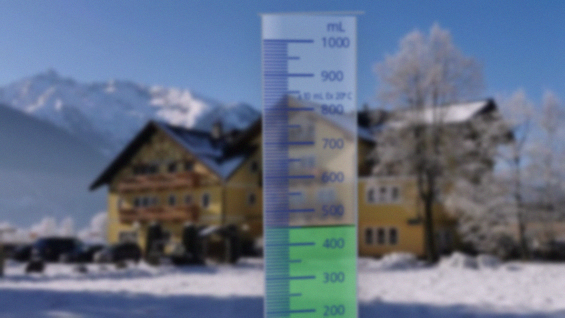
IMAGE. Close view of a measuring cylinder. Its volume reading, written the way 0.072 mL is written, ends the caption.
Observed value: 450 mL
